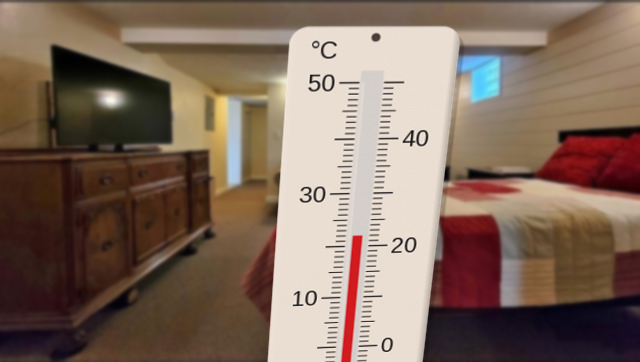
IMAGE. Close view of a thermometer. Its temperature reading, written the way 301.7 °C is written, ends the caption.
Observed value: 22 °C
